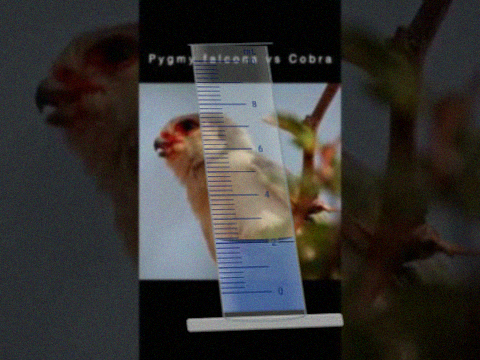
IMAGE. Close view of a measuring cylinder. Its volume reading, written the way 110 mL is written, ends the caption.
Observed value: 2 mL
